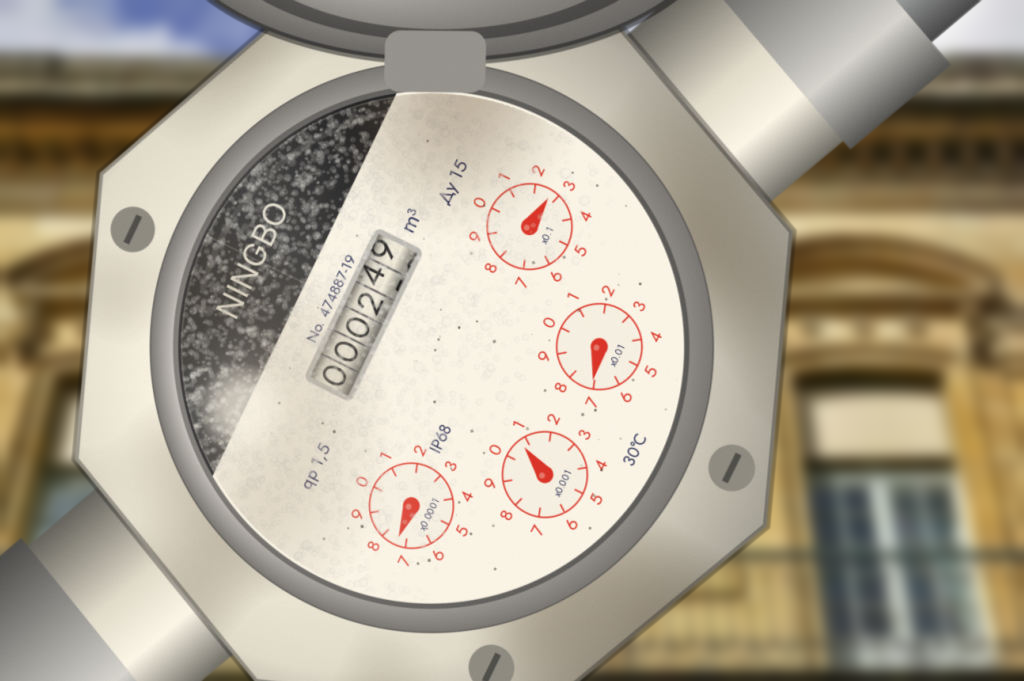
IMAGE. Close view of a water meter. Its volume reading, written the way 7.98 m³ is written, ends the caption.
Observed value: 249.2707 m³
